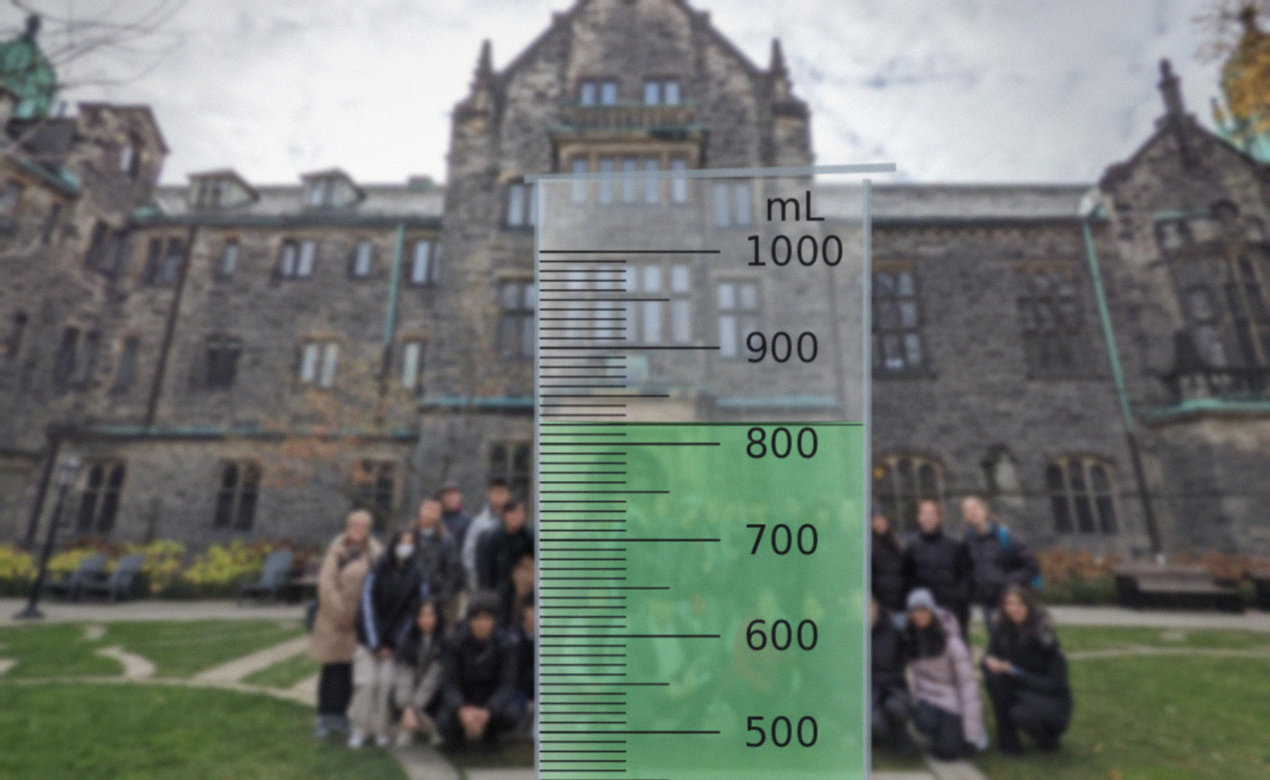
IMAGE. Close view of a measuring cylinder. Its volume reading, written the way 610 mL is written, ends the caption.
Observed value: 820 mL
